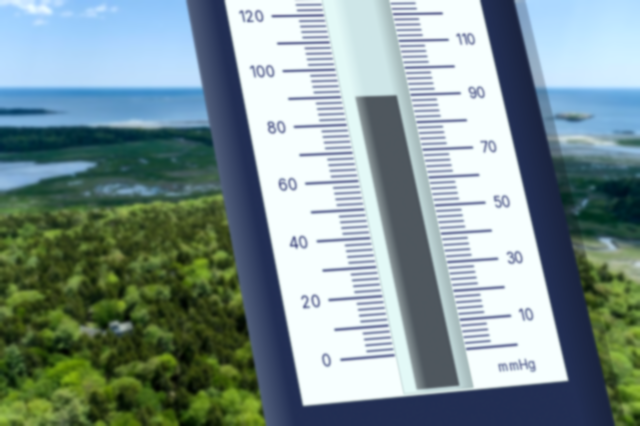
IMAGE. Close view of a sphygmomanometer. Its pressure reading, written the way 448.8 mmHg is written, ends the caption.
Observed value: 90 mmHg
